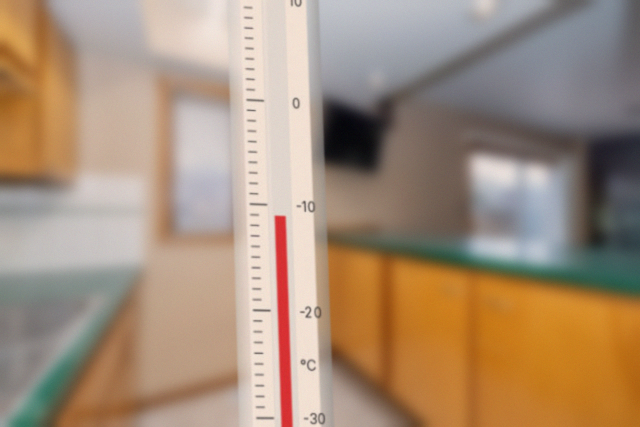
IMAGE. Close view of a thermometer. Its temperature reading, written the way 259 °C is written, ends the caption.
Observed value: -11 °C
